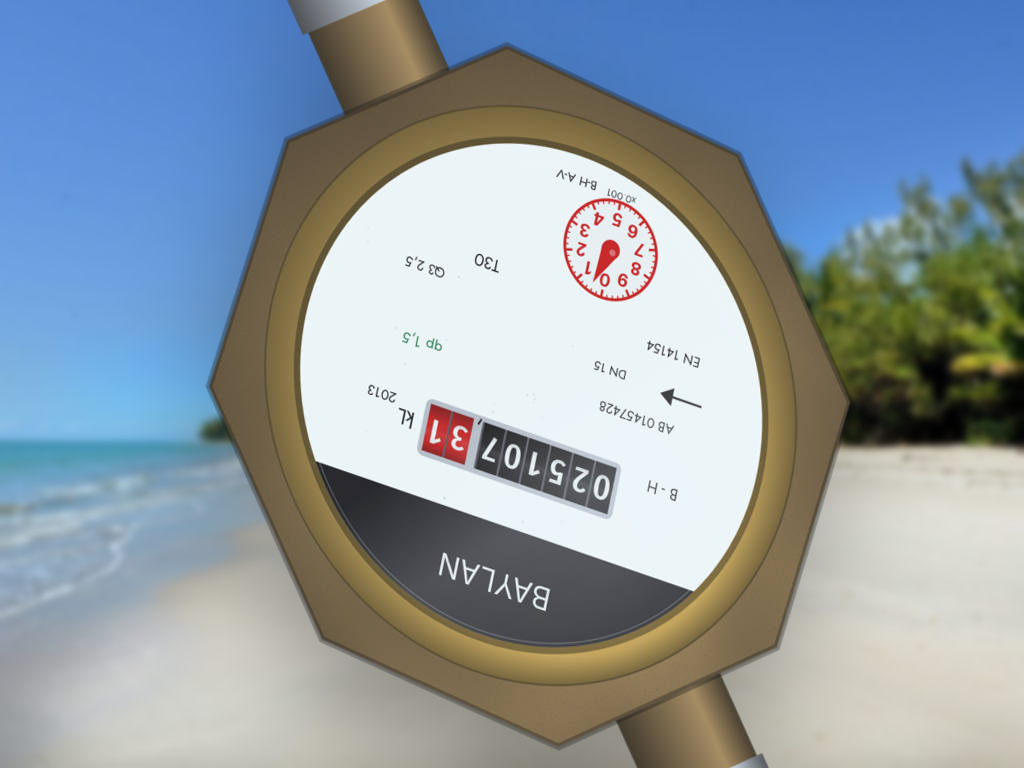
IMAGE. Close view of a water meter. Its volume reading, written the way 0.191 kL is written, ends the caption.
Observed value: 25107.310 kL
